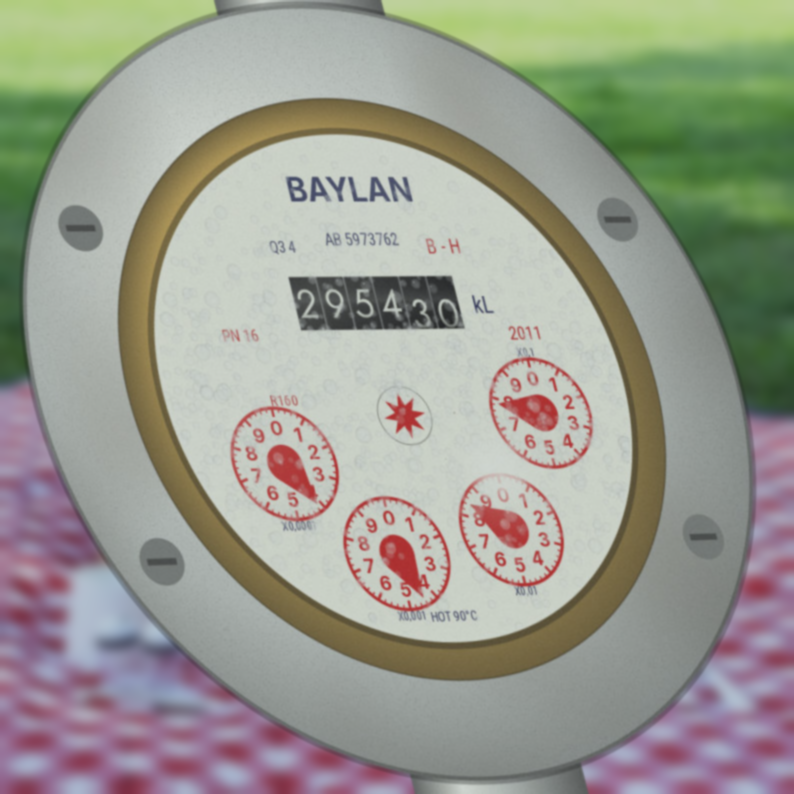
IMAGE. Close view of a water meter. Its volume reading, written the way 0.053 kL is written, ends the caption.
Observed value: 295429.7844 kL
